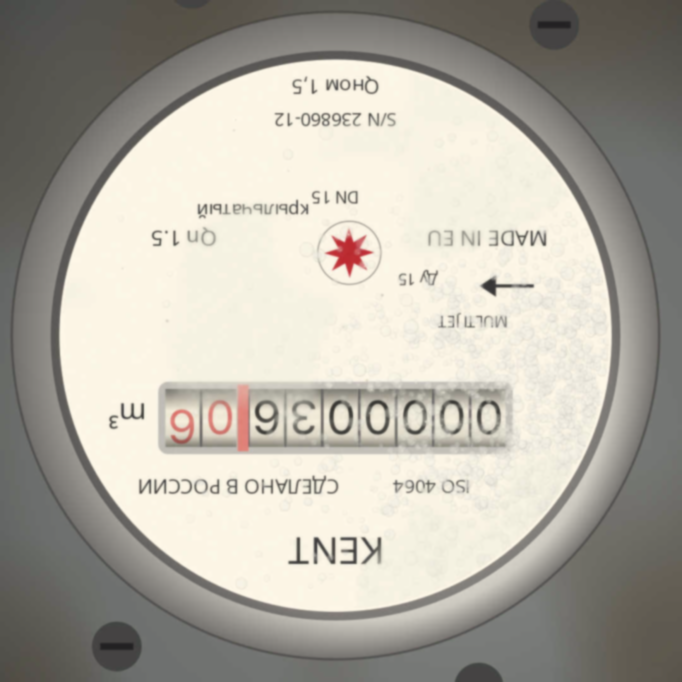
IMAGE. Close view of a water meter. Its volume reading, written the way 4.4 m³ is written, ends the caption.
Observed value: 36.06 m³
